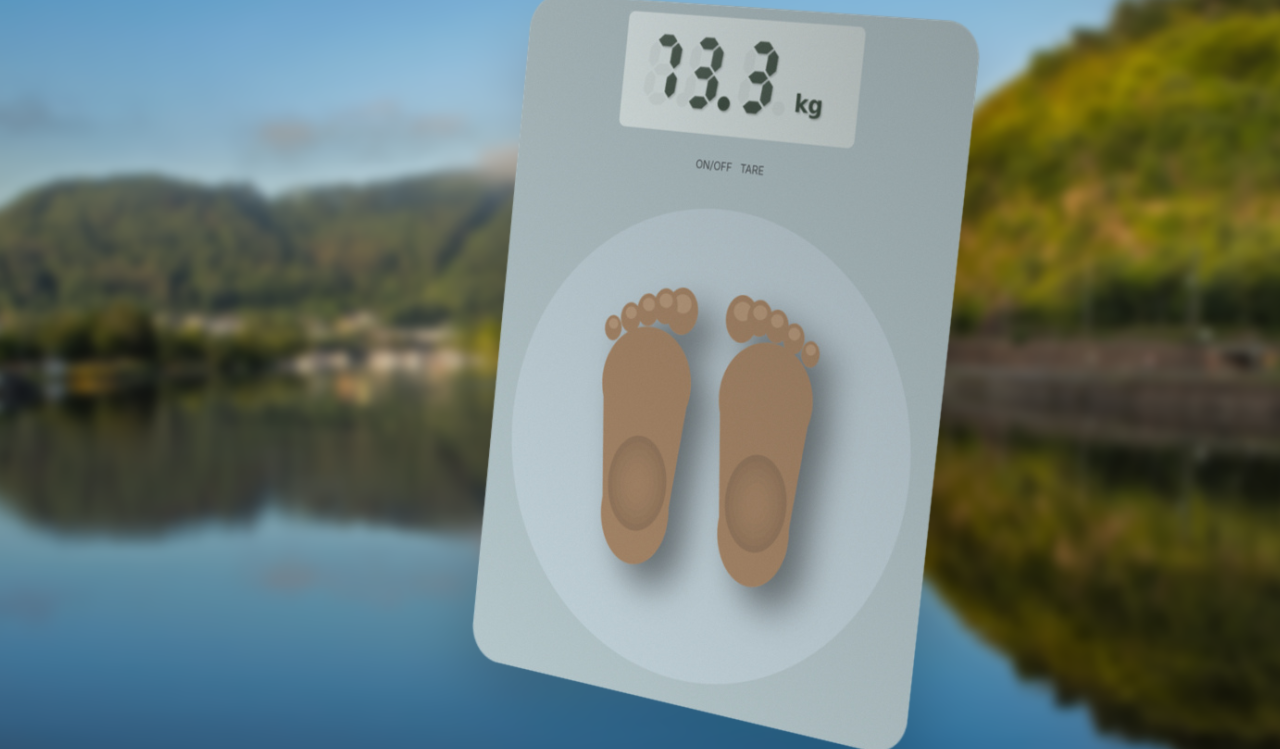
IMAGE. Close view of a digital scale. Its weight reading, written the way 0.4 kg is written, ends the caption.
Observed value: 73.3 kg
